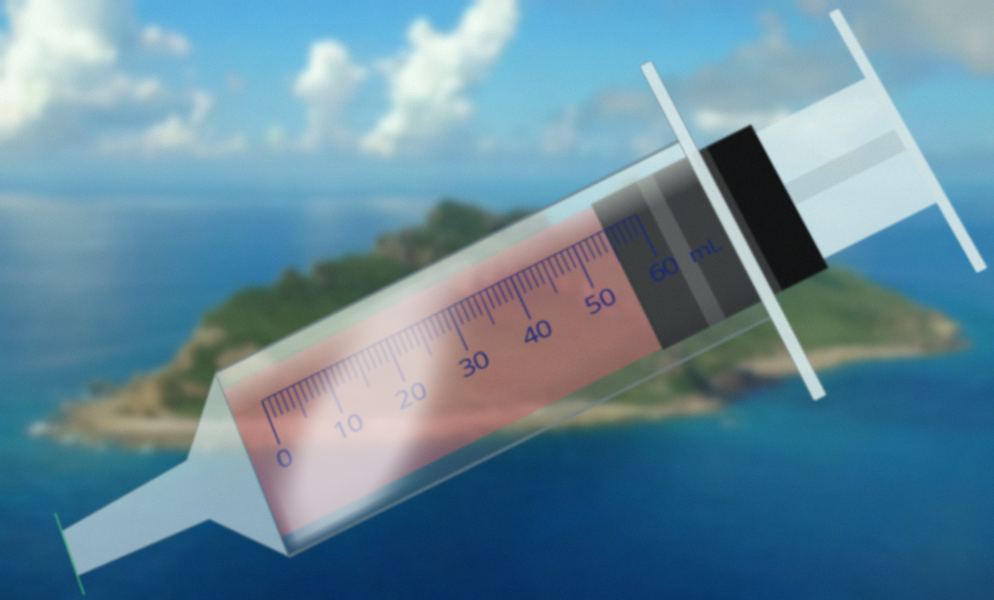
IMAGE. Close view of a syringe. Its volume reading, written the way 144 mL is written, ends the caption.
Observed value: 55 mL
